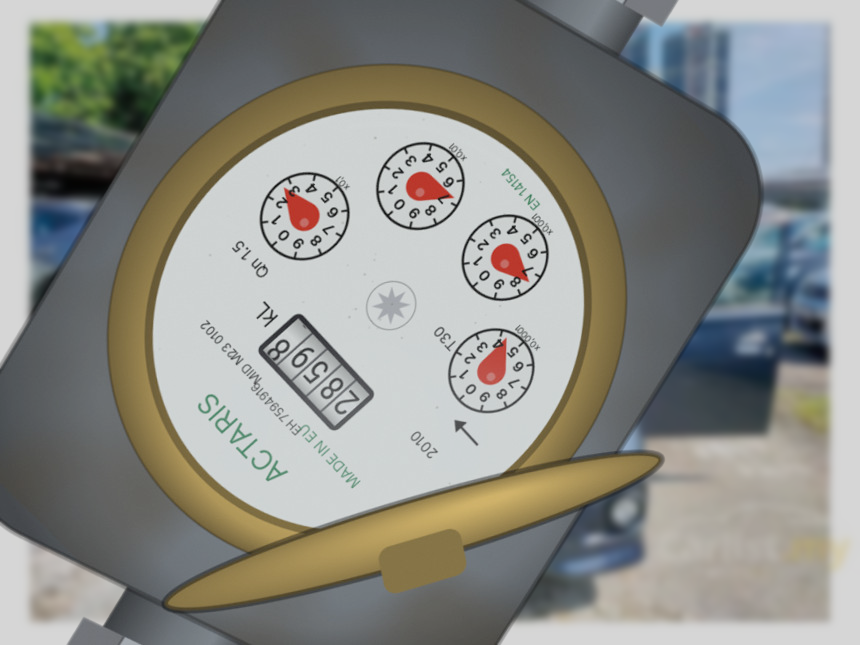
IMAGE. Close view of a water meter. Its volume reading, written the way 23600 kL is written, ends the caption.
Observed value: 28598.2674 kL
